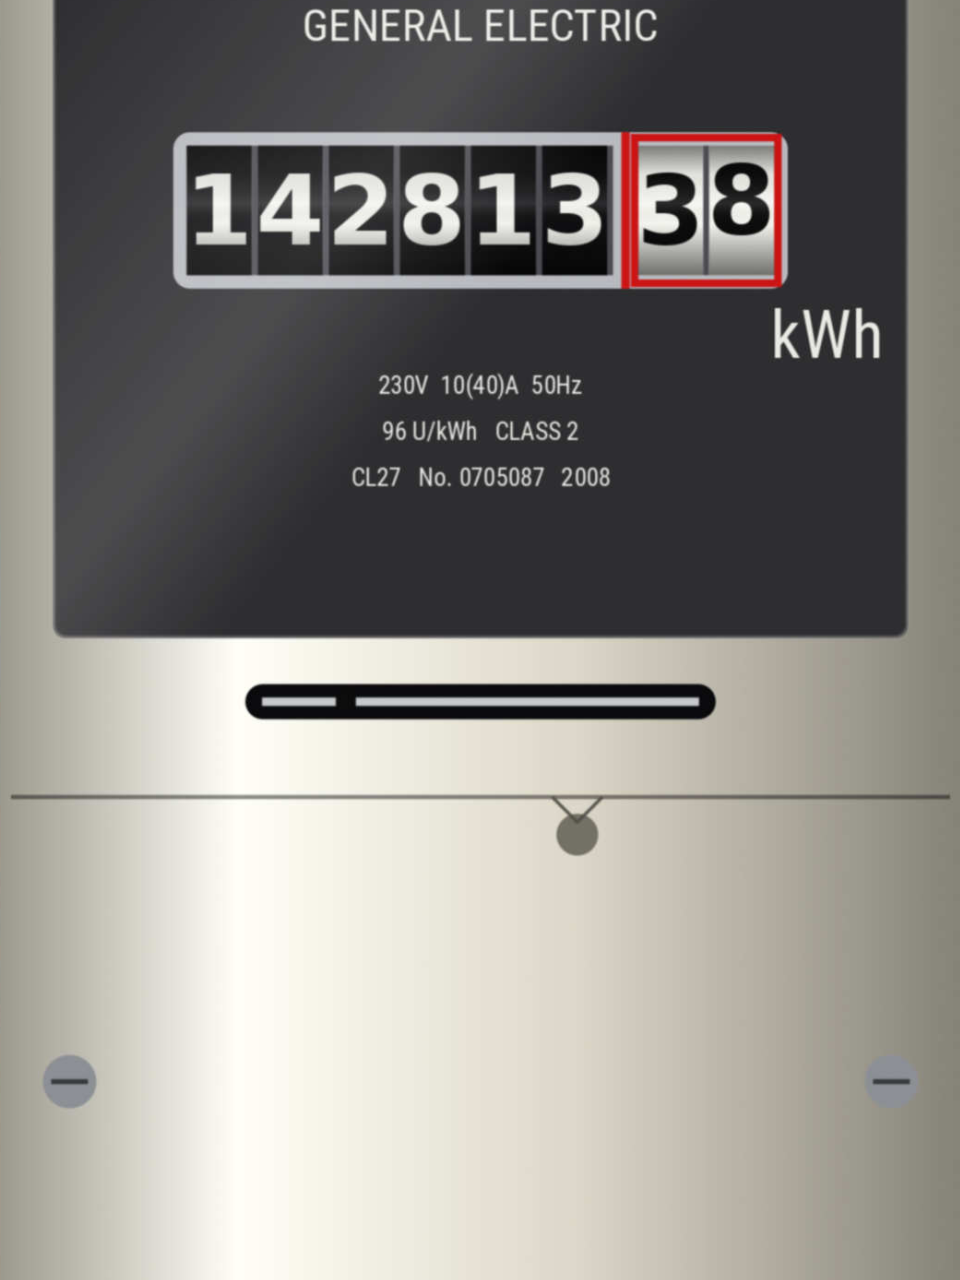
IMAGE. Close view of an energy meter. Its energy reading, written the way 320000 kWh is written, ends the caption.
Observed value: 142813.38 kWh
